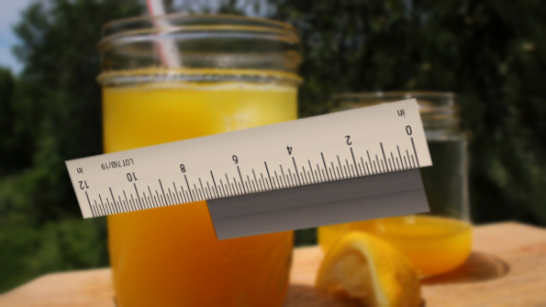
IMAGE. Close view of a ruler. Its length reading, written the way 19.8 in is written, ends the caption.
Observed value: 7.5 in
